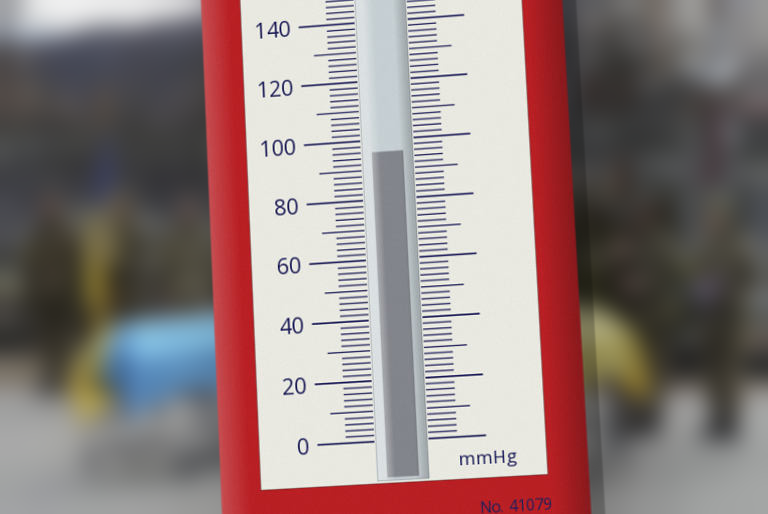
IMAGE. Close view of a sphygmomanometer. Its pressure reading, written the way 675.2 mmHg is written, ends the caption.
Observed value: 96 mmHg
